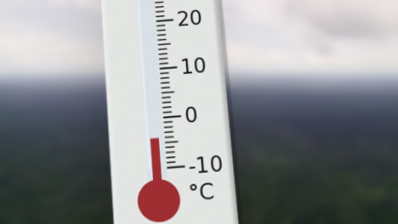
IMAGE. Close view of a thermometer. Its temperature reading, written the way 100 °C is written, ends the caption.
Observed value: -4 °C
